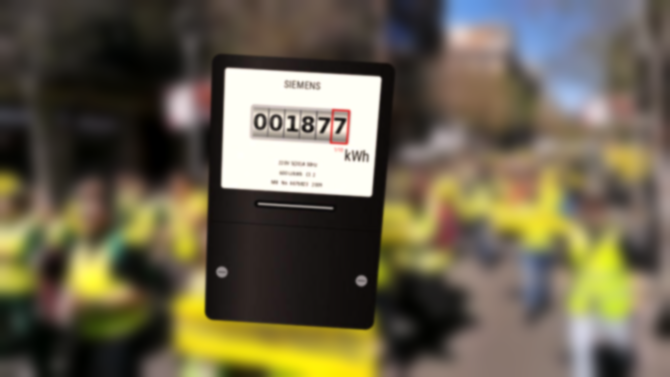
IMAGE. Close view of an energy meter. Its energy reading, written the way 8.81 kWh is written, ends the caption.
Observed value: 187.7 kWh
